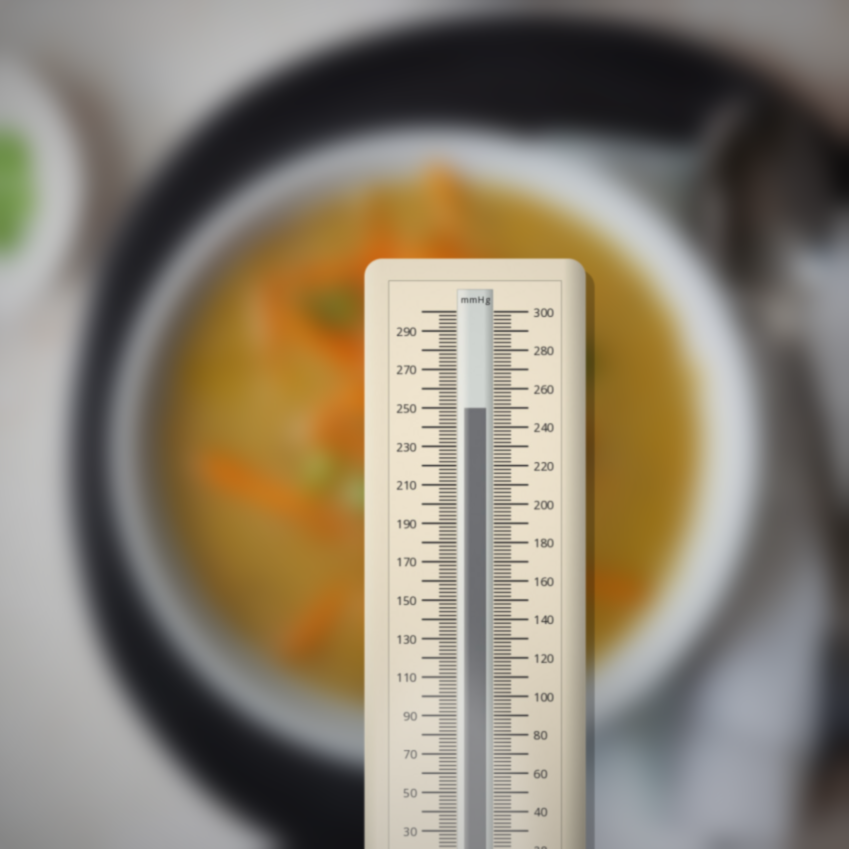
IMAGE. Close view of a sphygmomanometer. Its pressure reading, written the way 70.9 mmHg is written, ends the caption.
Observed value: 250 mmHg
